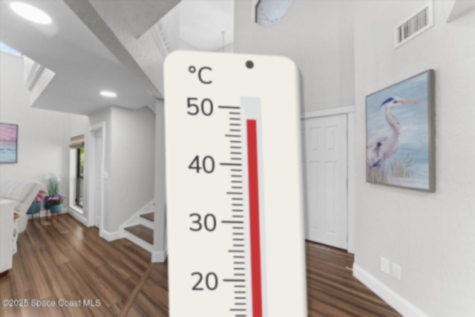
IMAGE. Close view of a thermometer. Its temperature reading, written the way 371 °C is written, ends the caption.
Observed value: 48 °C
